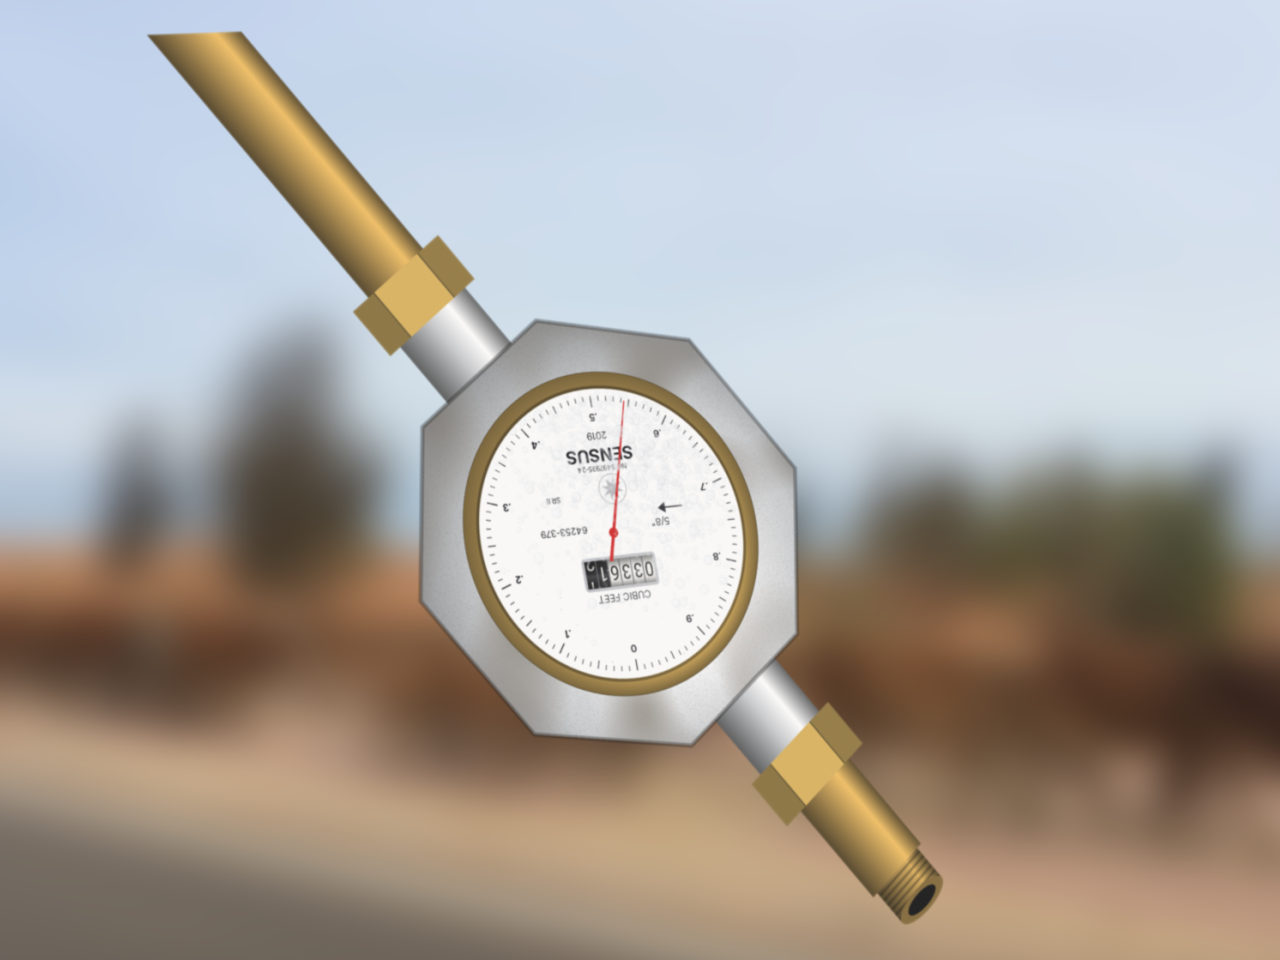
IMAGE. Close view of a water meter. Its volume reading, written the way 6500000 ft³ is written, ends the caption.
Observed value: 33611.54 ft³
